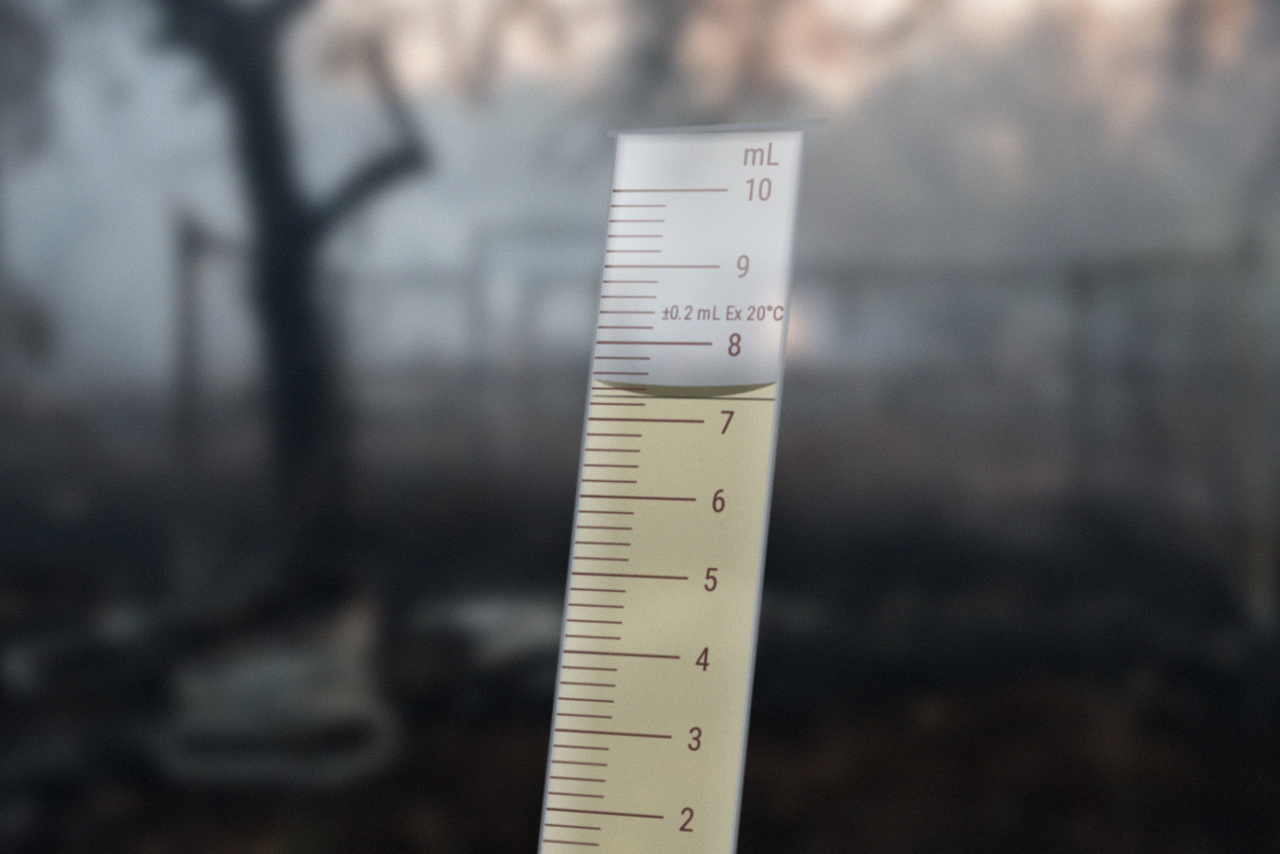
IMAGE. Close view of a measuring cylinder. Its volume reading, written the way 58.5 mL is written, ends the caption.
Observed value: 7.3 mL
